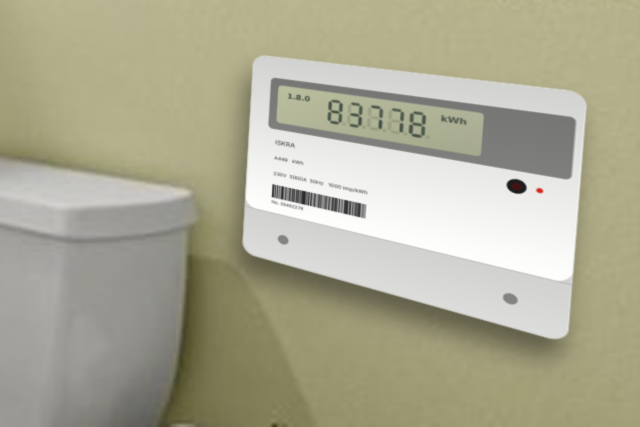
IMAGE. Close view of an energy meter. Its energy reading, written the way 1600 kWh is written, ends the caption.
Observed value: 83778 kWh
